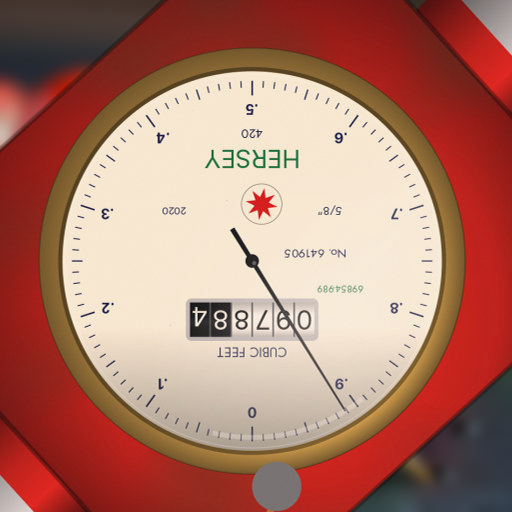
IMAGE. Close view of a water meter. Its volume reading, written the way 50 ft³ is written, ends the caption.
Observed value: 97883.91 ft³
